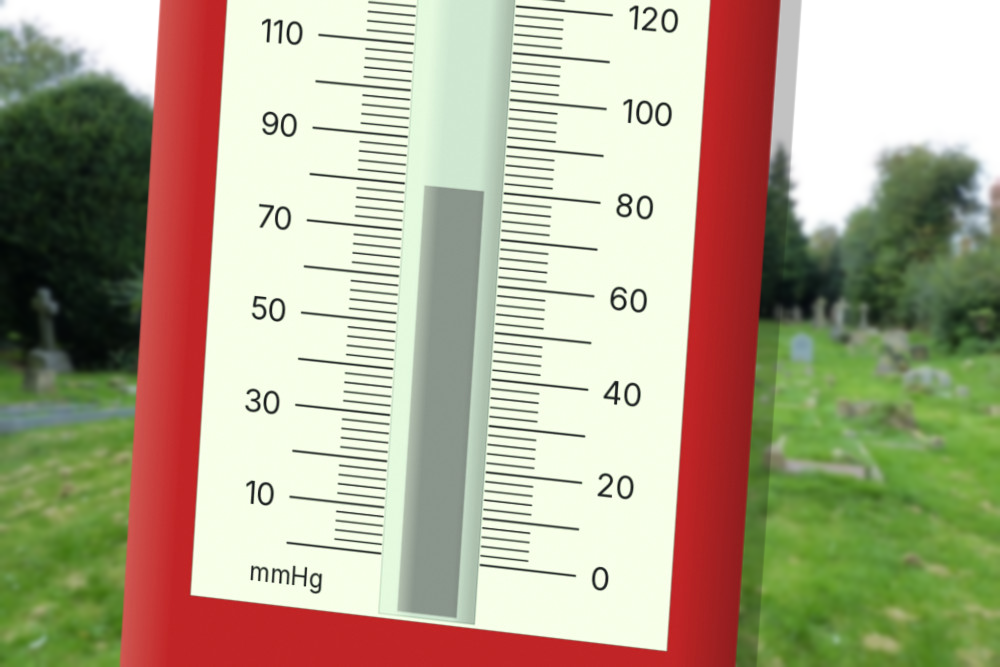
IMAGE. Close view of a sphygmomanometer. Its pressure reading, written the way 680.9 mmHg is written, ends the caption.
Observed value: 80 mmHg
